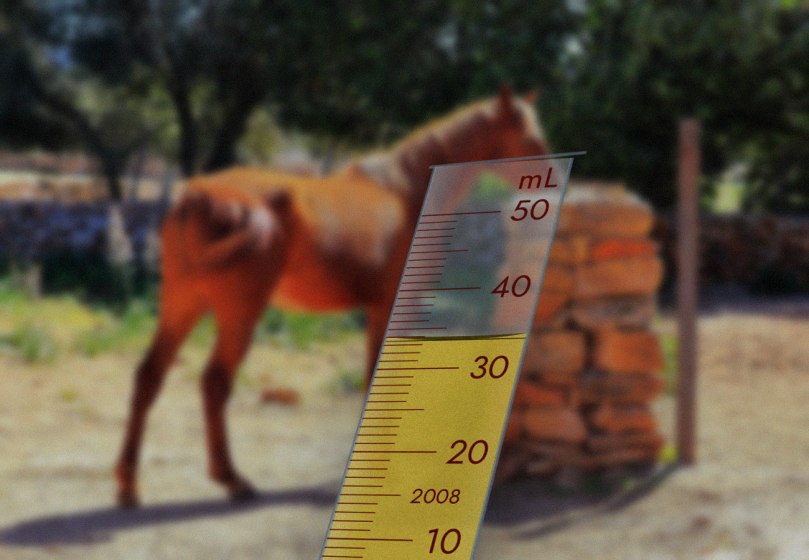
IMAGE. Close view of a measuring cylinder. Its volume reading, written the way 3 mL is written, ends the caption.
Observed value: 33.5 mL
